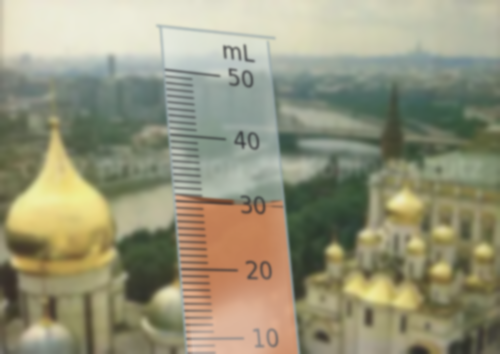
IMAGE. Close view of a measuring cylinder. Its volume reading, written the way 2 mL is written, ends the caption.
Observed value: 30 mL
